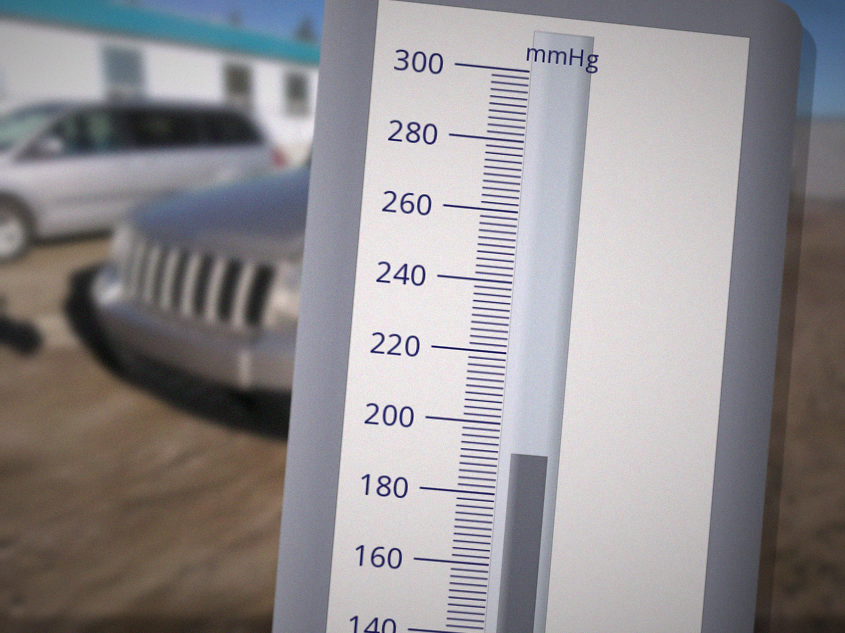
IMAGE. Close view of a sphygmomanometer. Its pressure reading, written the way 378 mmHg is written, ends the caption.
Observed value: 192 mmHg
